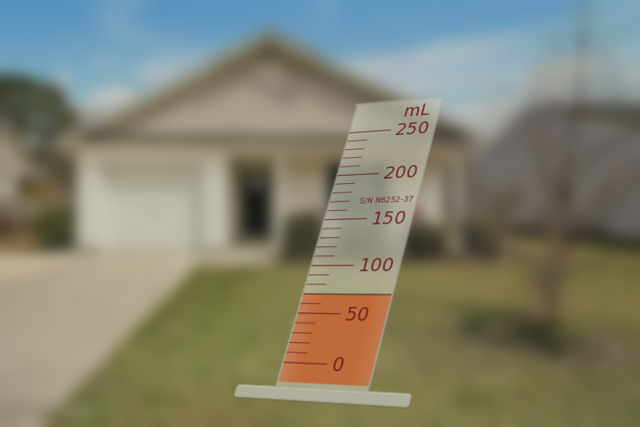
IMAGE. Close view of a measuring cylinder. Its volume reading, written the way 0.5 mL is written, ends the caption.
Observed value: 70 mL
